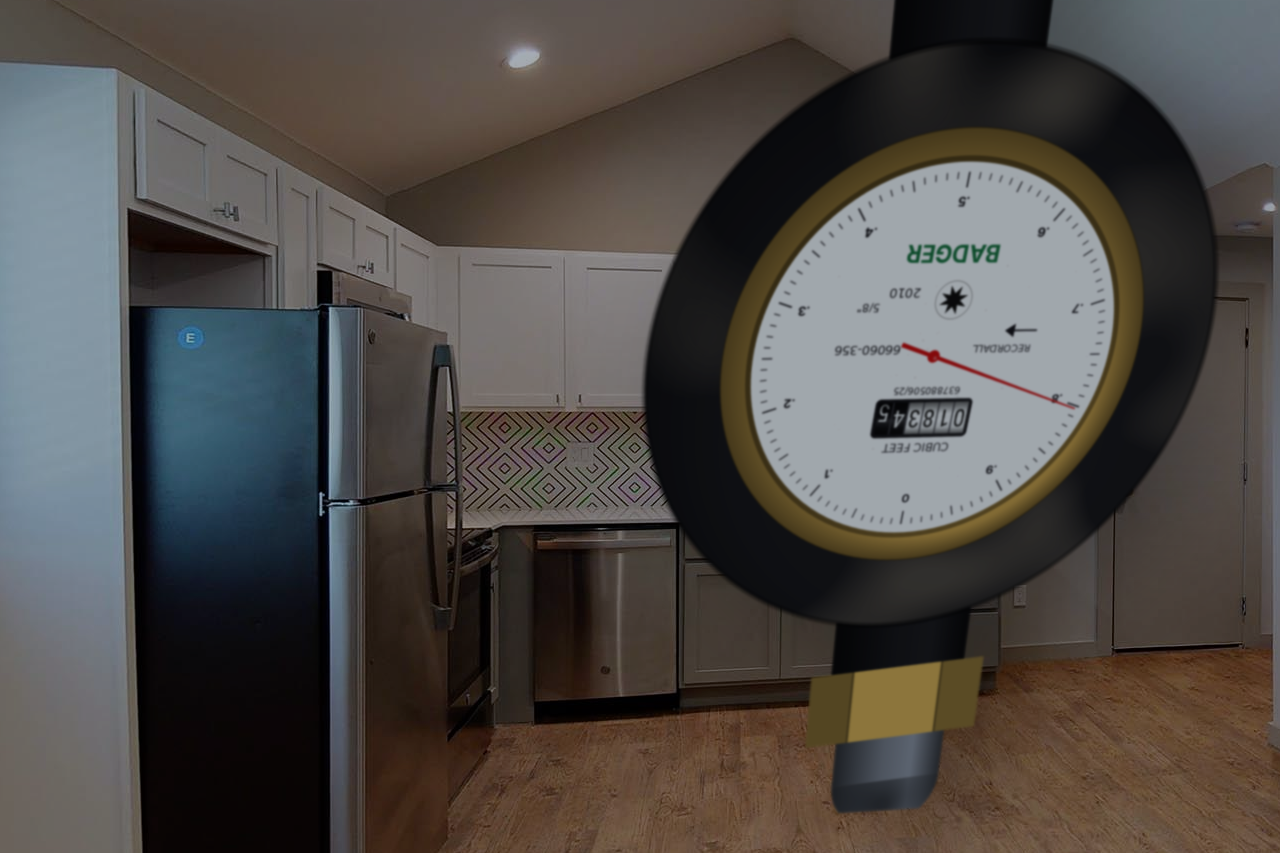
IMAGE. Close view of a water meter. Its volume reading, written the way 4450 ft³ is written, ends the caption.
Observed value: 18344.80 ft³
